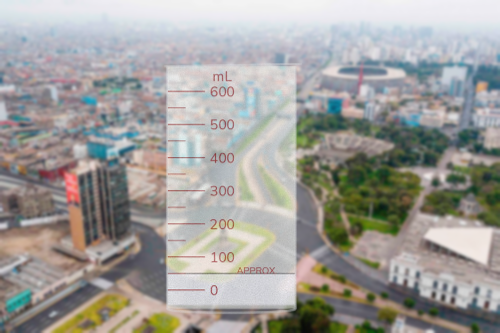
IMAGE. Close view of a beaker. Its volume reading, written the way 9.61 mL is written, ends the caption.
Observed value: 50 mL
